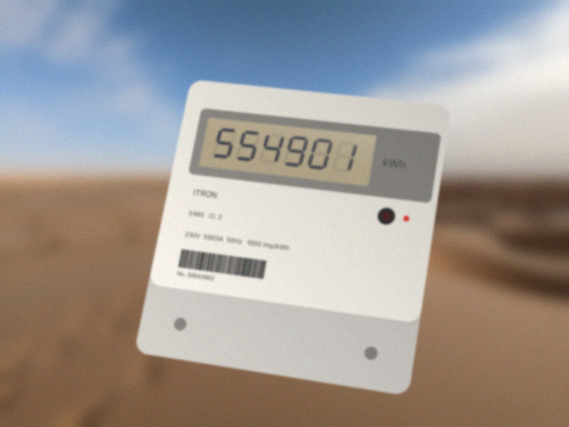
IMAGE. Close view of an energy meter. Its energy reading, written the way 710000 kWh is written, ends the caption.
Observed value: 554901 kWh
